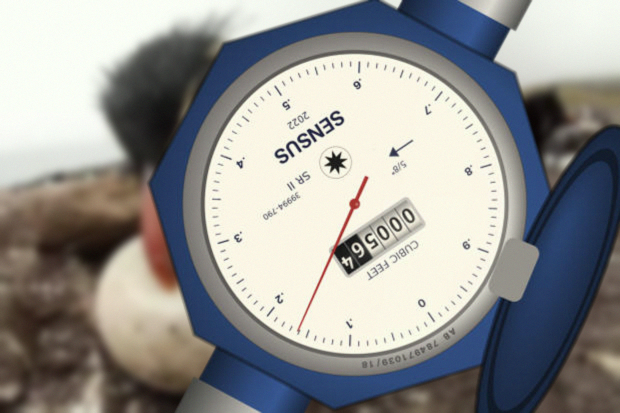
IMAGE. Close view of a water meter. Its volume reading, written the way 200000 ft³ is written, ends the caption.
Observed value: 564.16 ft³
